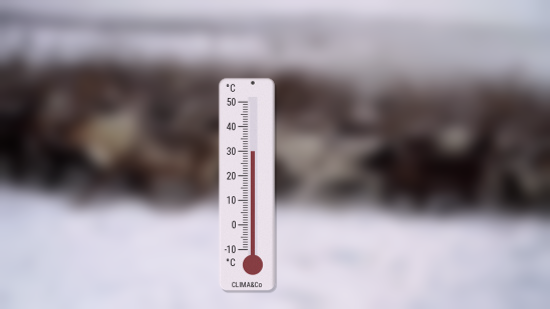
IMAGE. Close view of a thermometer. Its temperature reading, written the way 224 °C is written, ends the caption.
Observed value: 30 °C
